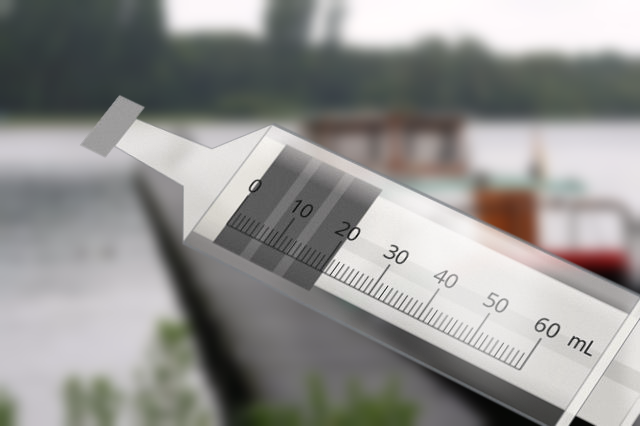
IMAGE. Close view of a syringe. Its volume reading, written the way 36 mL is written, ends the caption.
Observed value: 0 mL
